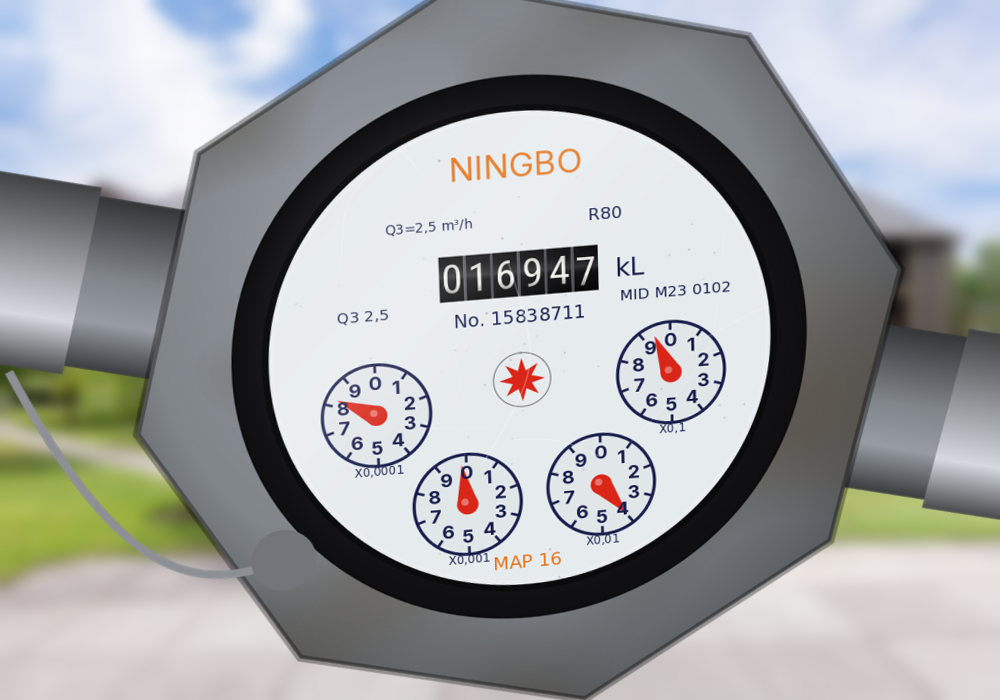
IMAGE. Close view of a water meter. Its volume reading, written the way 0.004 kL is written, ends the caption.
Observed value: 16946.9398 kL
